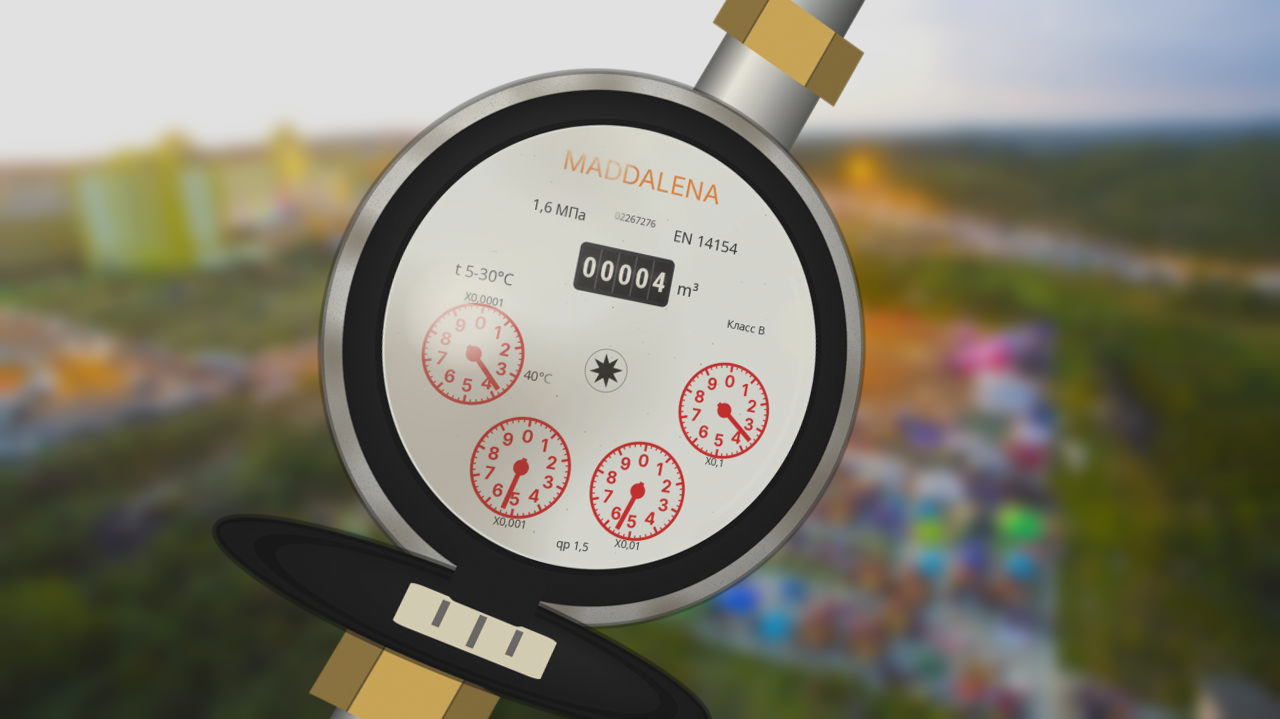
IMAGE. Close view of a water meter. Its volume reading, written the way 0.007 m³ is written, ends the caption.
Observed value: 4.3553 m³
